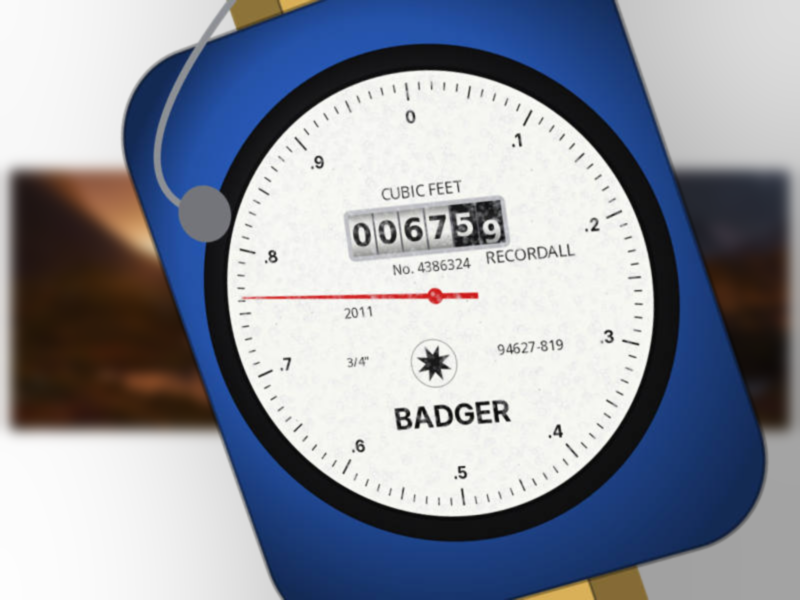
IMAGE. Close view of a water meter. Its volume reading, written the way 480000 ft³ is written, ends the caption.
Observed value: 6758.76 ft³
